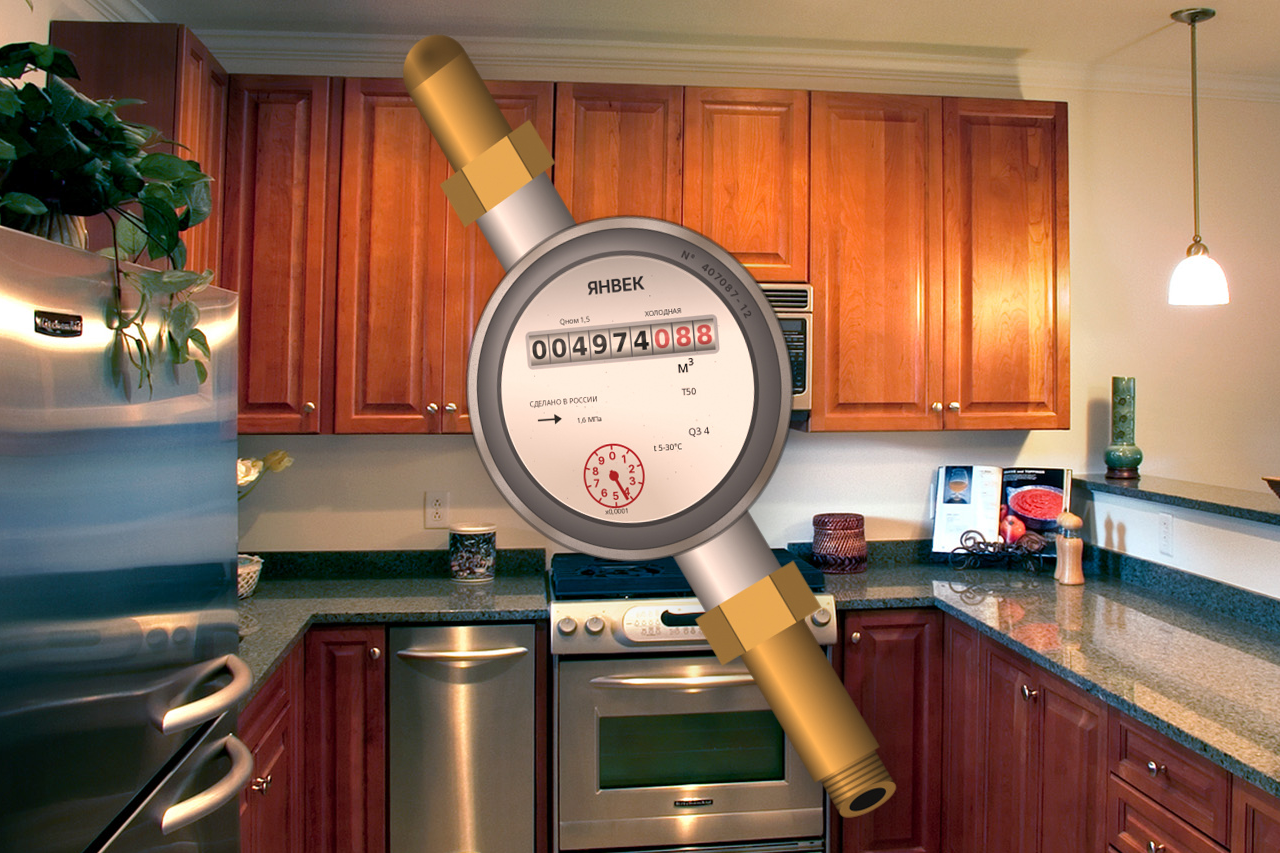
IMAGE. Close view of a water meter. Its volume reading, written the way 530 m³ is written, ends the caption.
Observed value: 4974.0884 m³
